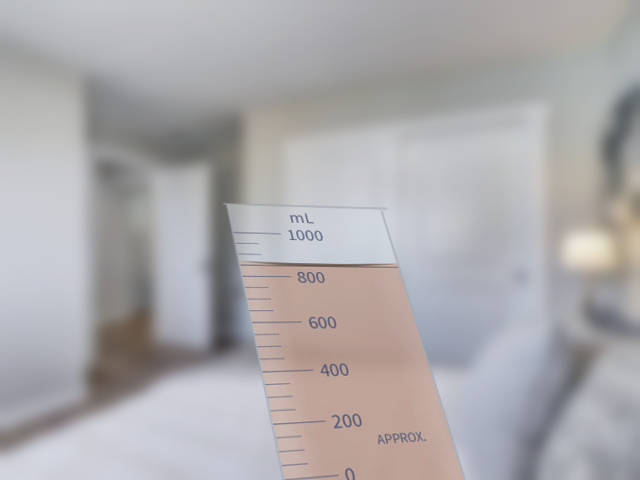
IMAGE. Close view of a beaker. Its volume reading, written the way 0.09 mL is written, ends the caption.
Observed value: 850 mL
